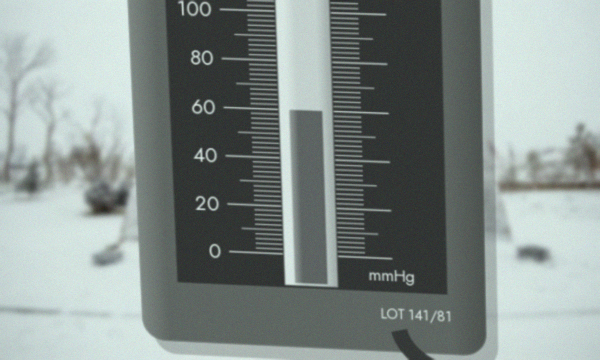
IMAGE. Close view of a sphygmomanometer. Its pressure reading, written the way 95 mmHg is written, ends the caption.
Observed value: 60 mmHg
